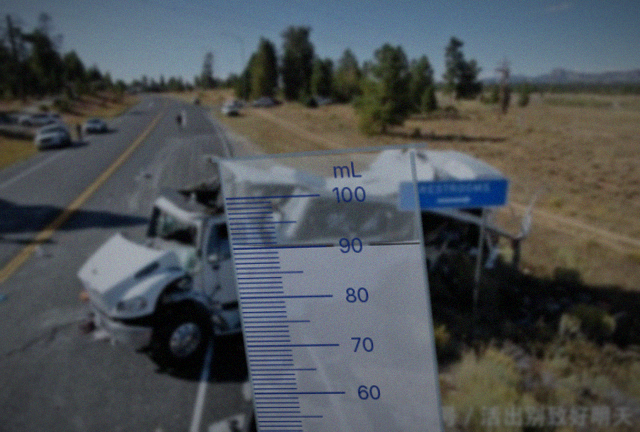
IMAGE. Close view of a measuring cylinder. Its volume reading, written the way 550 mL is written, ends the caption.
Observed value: 90 mL
